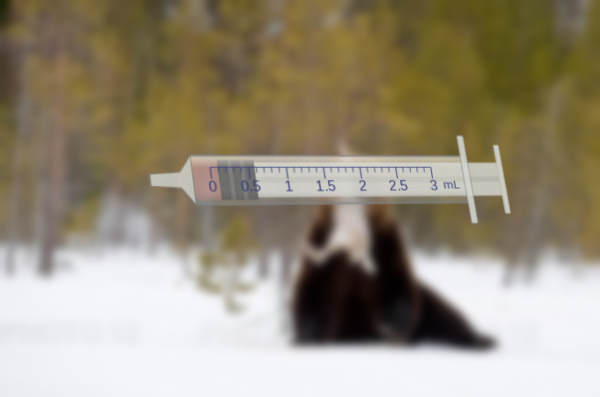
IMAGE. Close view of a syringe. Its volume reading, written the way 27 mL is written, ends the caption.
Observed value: 0.1 mL
